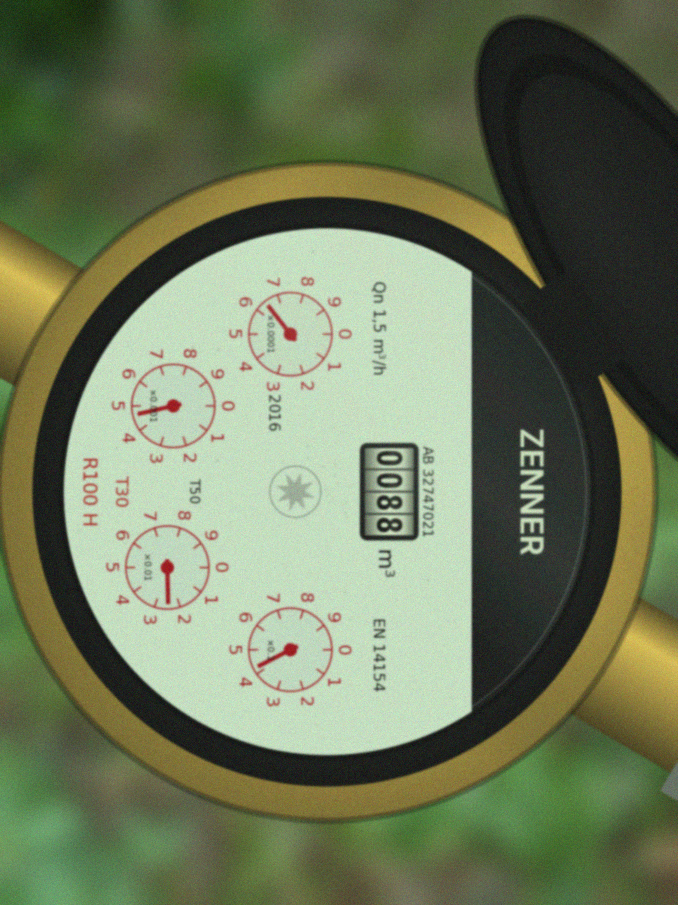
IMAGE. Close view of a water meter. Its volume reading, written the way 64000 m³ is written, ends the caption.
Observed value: 88.4246 m³
